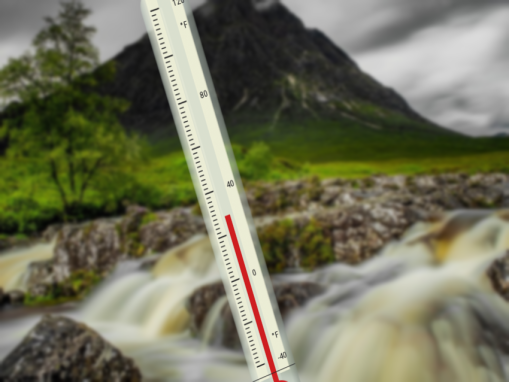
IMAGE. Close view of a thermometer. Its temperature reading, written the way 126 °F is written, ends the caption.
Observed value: 28 °F
